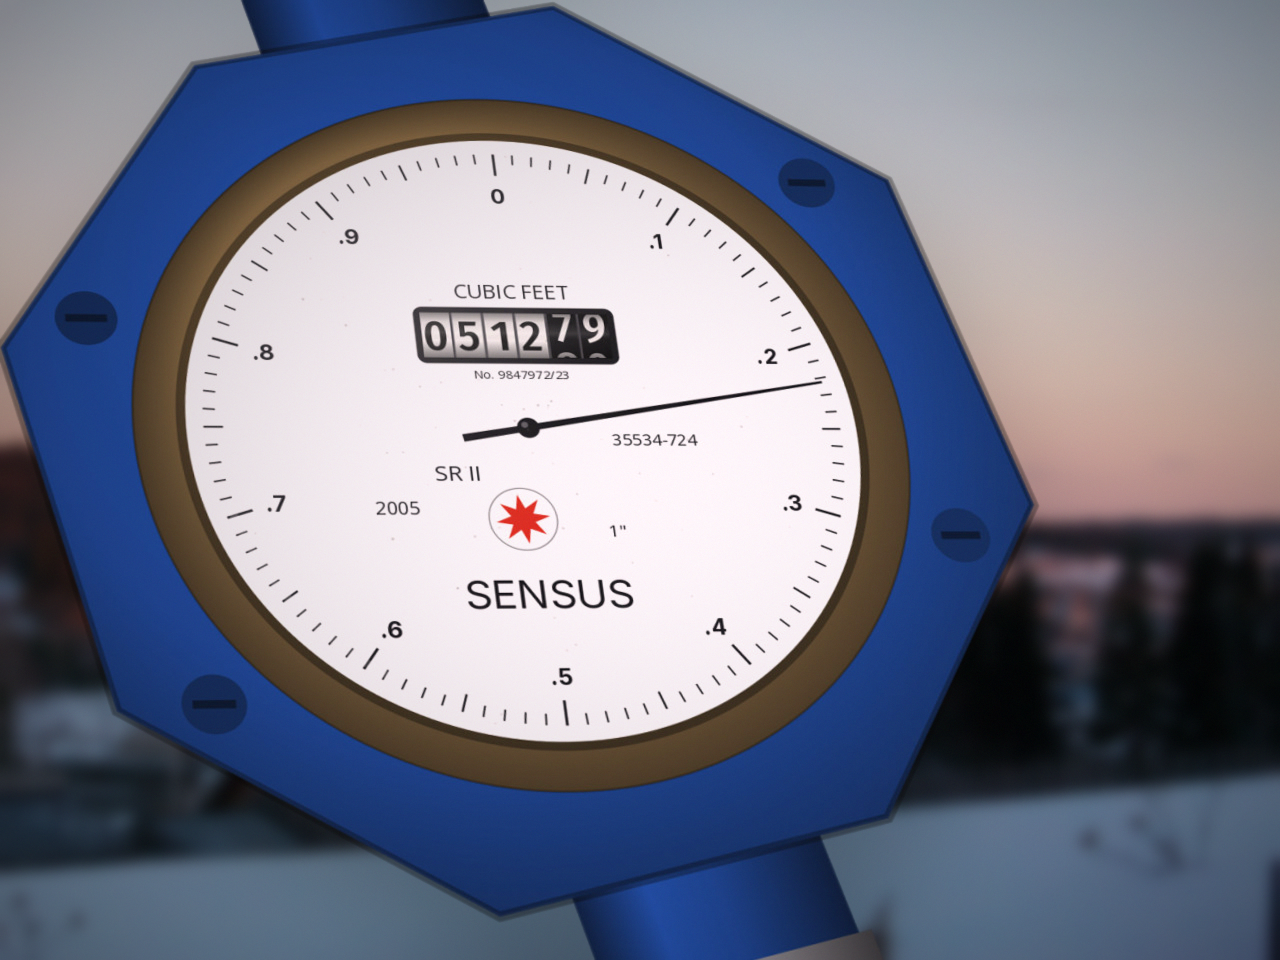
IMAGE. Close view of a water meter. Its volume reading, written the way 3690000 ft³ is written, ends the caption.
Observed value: 51279.22 ft³
